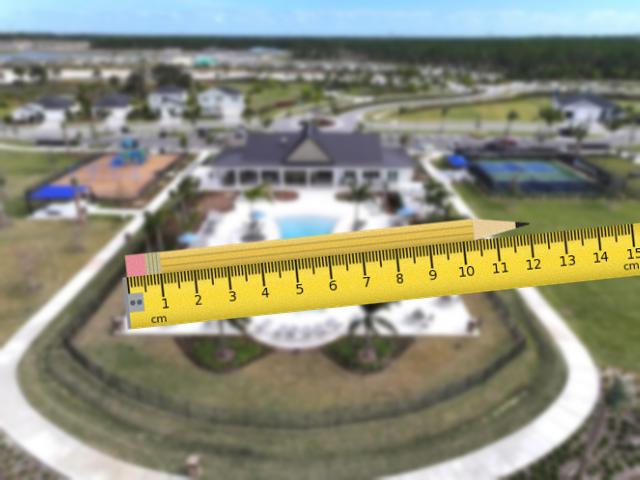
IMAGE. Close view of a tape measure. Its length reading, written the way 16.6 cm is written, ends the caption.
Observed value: 12 cm
